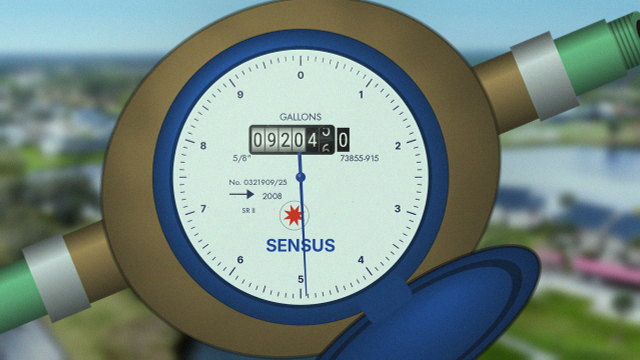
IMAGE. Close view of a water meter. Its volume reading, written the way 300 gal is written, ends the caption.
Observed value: 920454.9 gal
